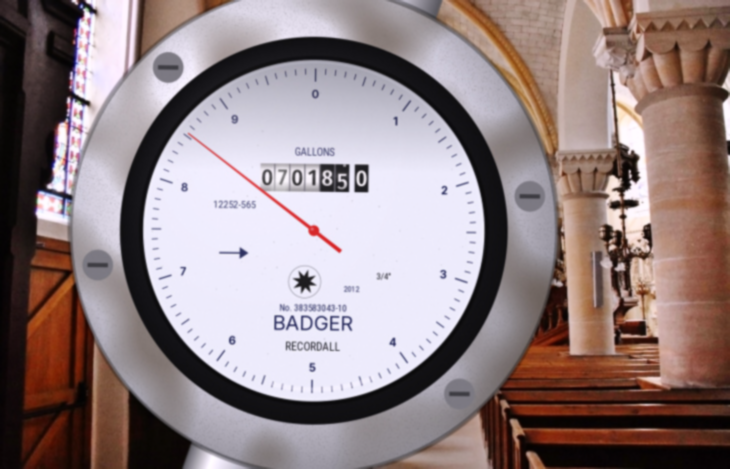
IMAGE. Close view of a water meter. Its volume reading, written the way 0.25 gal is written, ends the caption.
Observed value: 701848.5 gal
